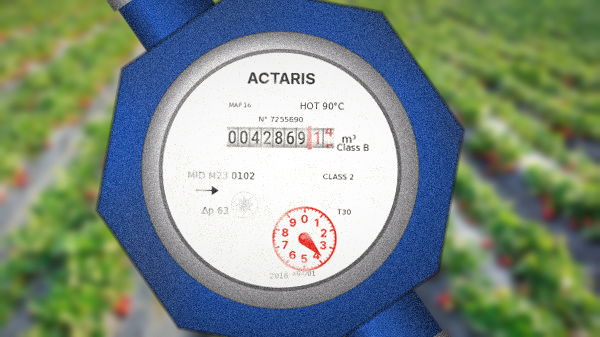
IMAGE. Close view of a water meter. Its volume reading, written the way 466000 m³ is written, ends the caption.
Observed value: 42869.143 m³
